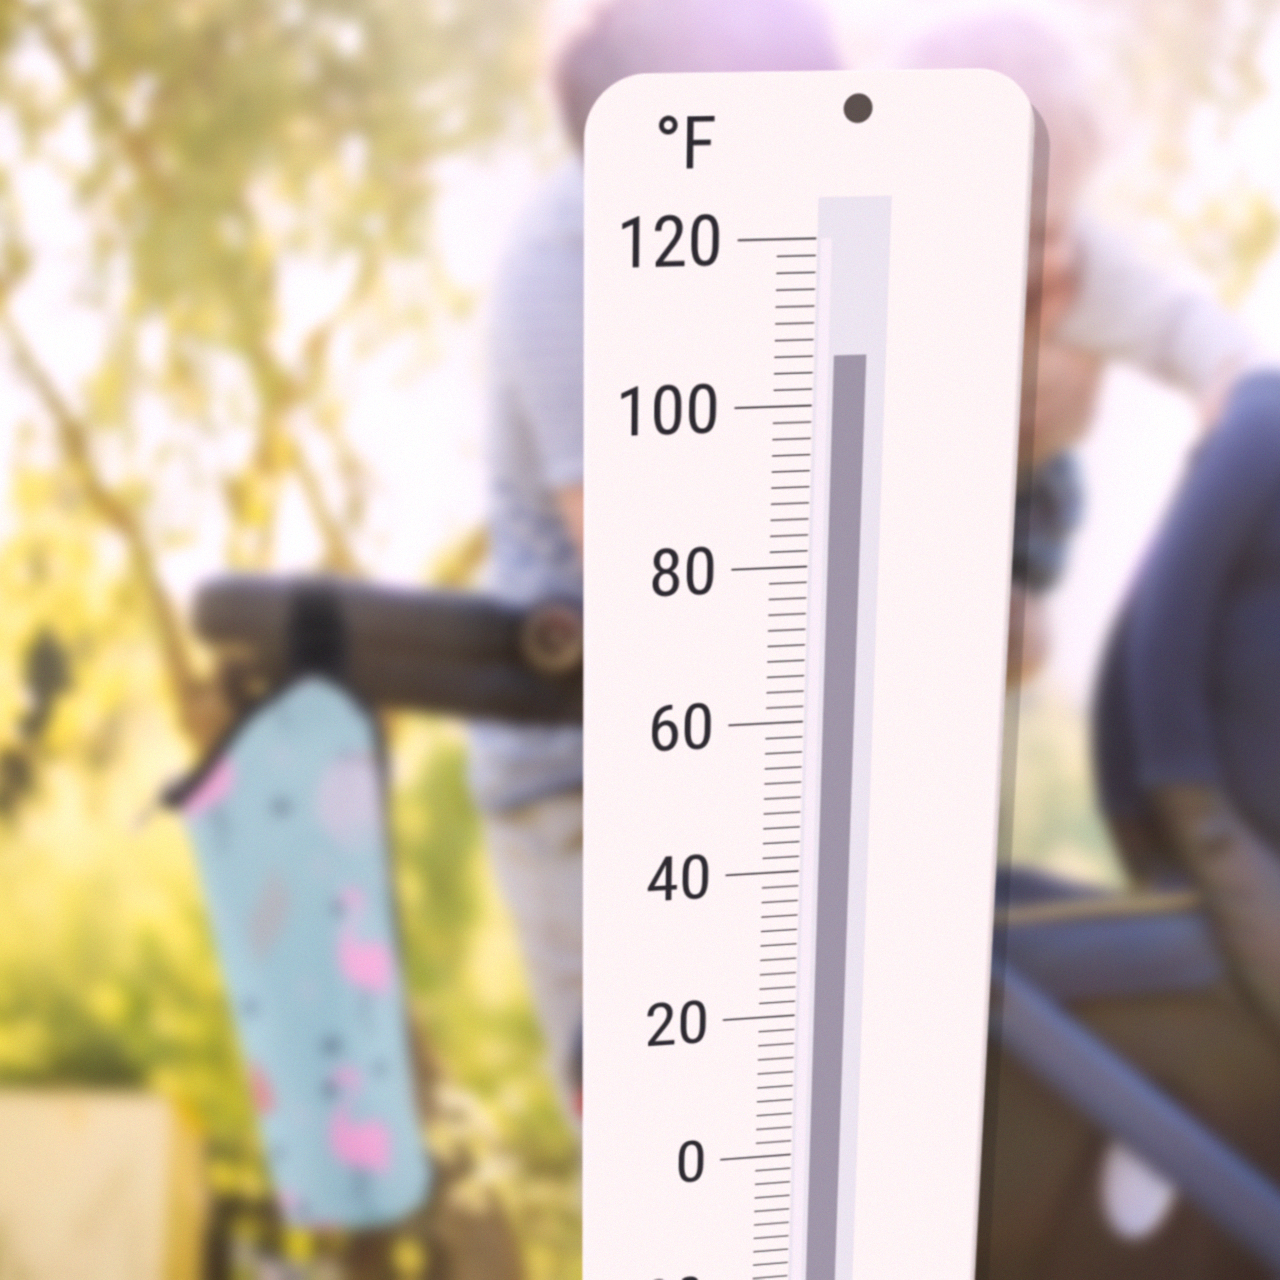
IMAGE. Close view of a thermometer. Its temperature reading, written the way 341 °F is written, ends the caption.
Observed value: 106 °F
